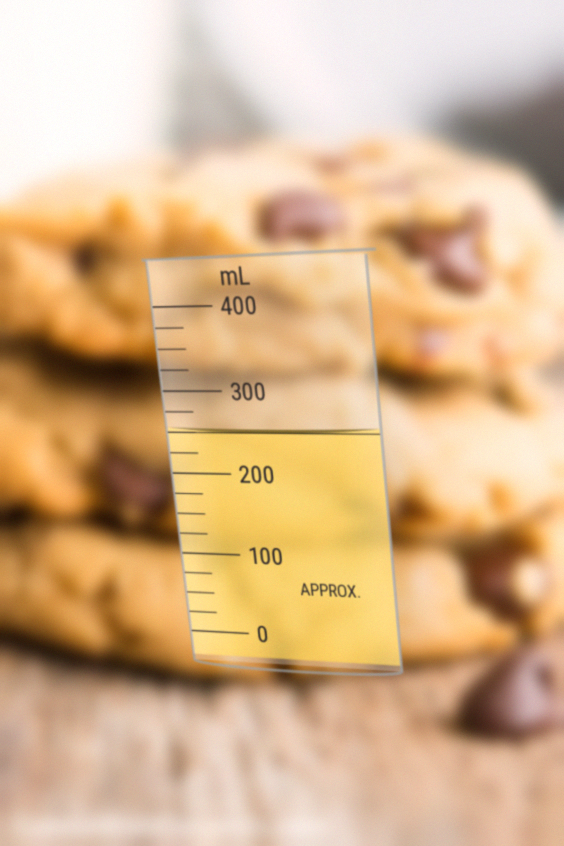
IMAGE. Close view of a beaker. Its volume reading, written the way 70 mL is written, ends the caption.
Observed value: 250 mL
